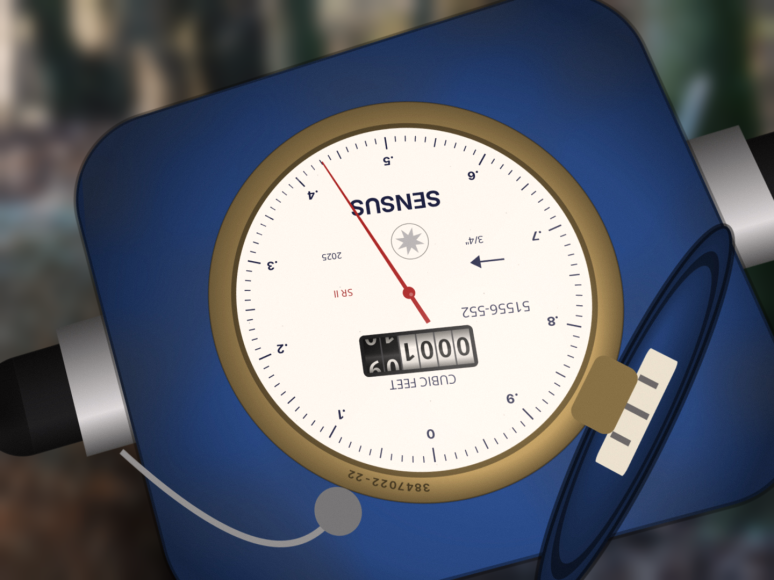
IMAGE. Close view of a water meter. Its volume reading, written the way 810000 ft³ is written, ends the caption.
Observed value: 109.43 ft³
